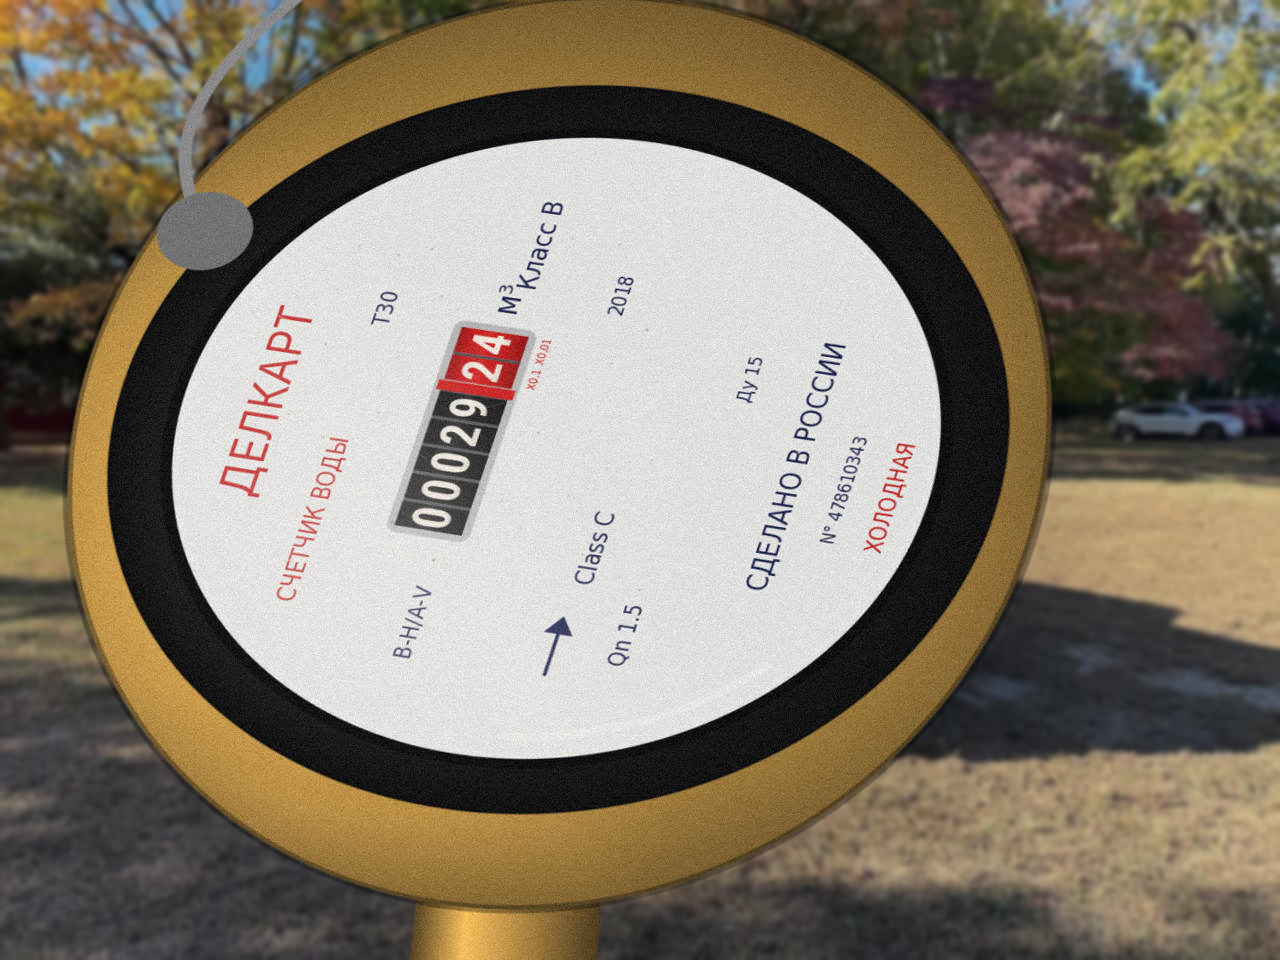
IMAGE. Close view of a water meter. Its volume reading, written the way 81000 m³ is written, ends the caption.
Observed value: 29.24 m³
